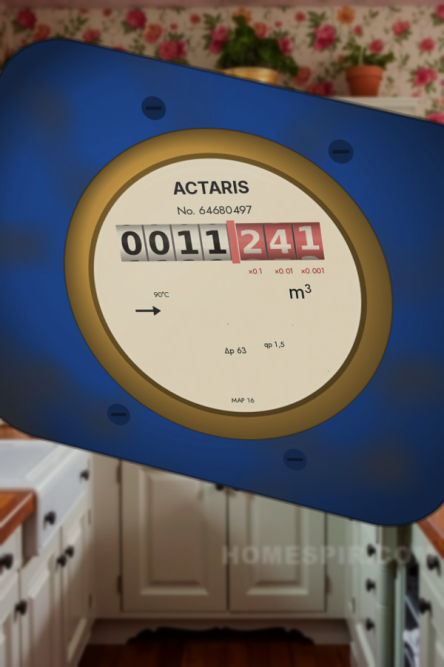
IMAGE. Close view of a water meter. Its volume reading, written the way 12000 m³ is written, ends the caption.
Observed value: 11.241 m³
